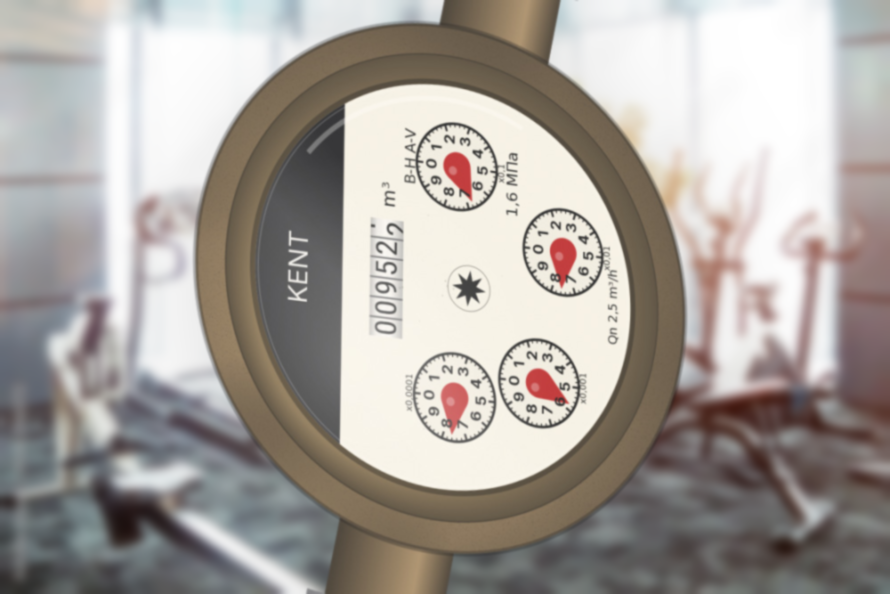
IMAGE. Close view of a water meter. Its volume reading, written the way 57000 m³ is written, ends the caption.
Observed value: 9521.6757 m³
